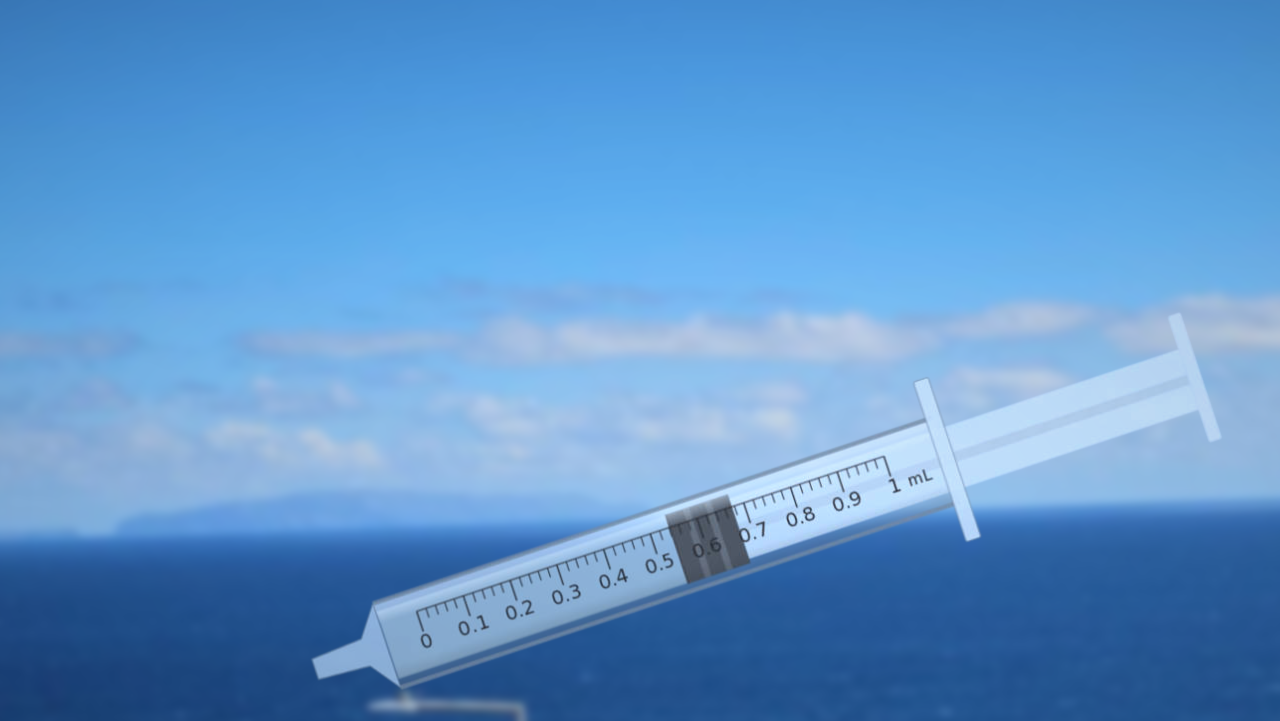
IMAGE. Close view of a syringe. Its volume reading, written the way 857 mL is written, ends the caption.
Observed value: 0.54 mL
